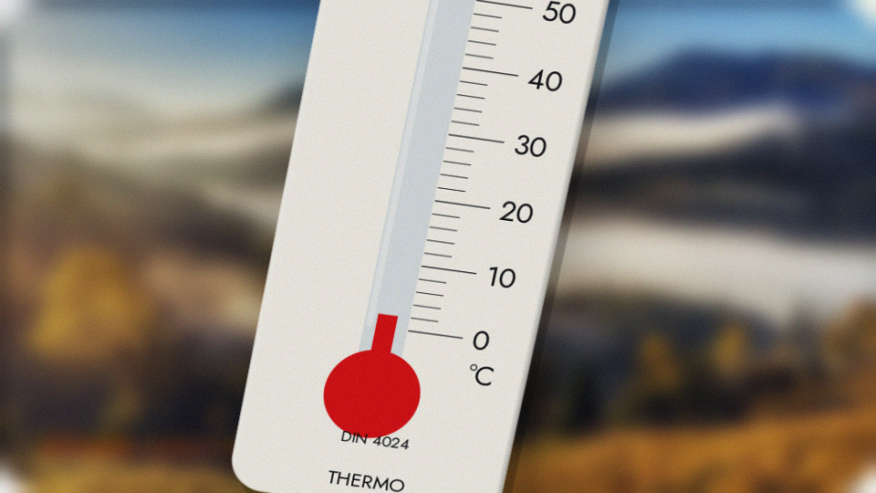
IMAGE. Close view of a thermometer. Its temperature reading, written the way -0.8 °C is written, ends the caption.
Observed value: 2 °C
